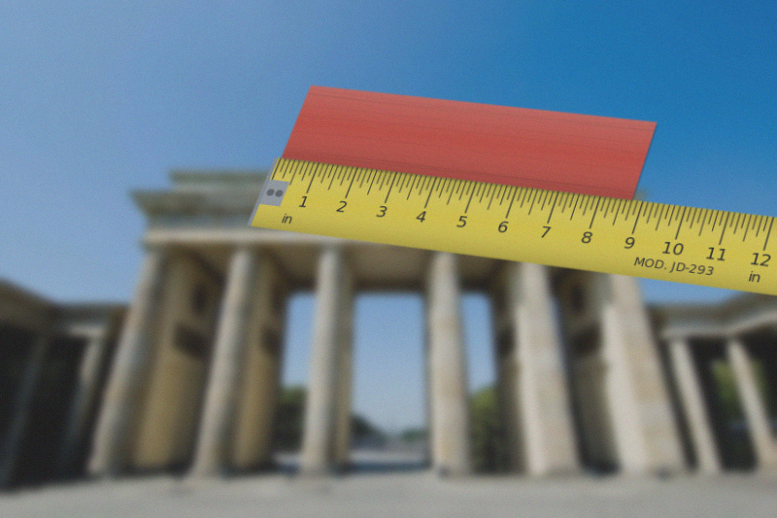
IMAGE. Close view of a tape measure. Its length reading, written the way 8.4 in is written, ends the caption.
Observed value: 8.75 in
